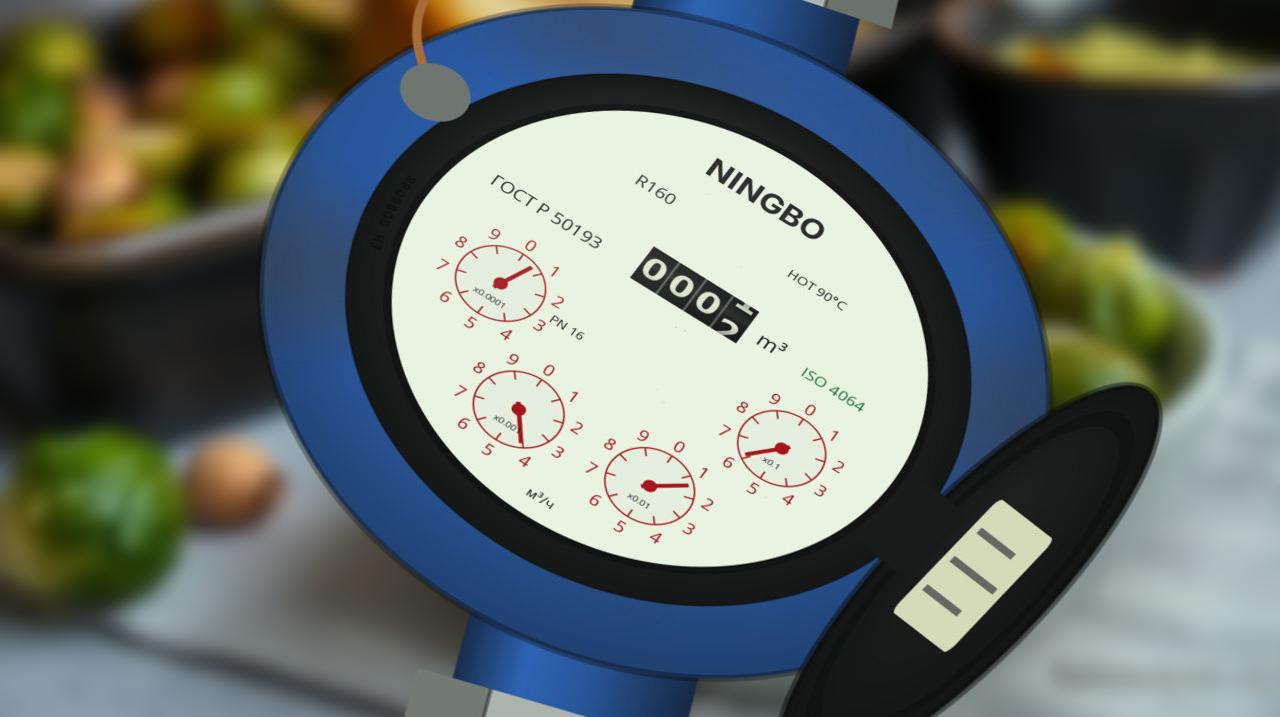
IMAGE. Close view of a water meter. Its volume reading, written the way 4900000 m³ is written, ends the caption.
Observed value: 1.6140 m³
